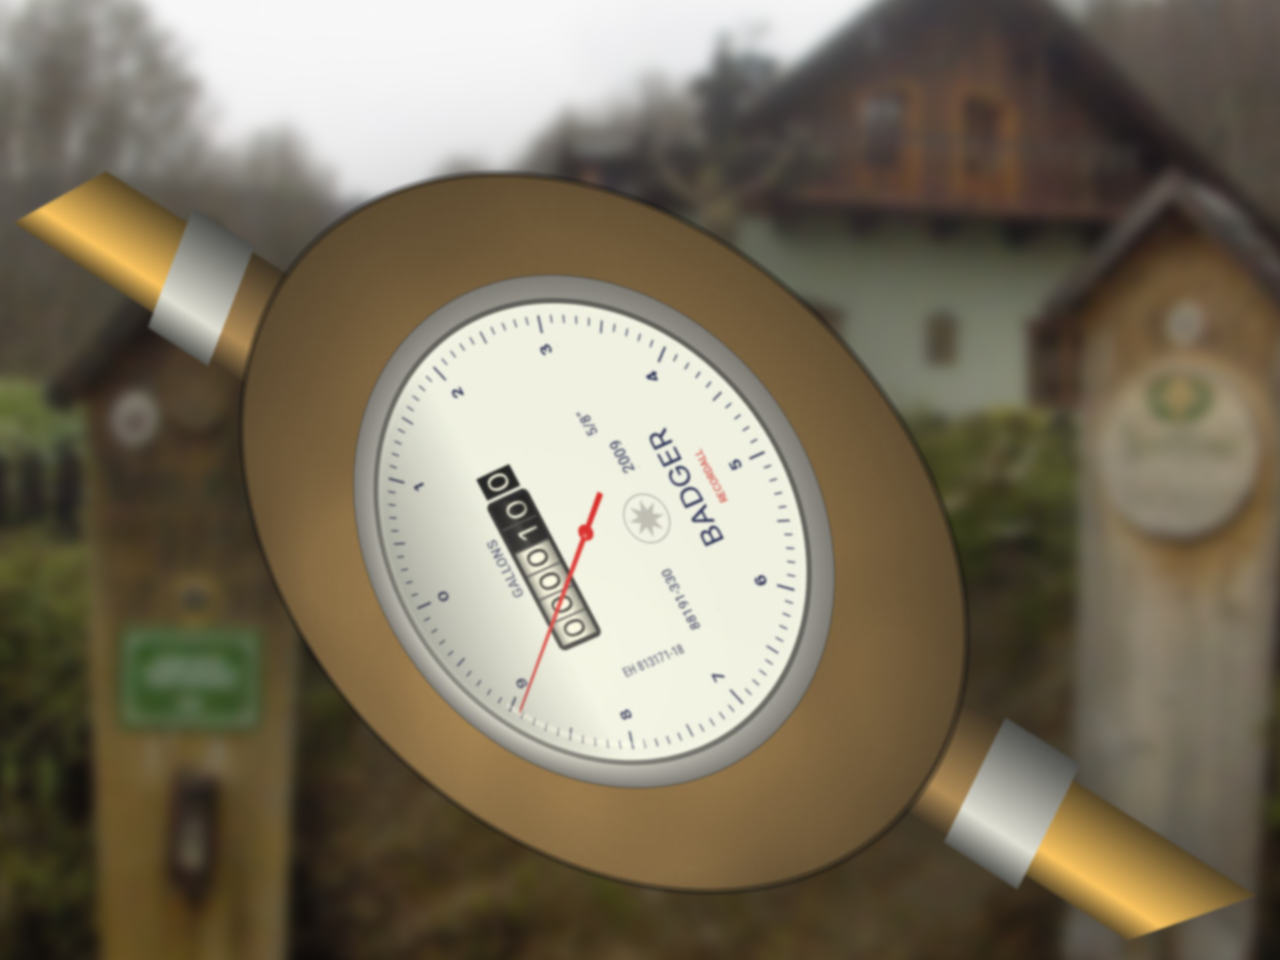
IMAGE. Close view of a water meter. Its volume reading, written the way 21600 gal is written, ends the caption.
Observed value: 98.9 gal
